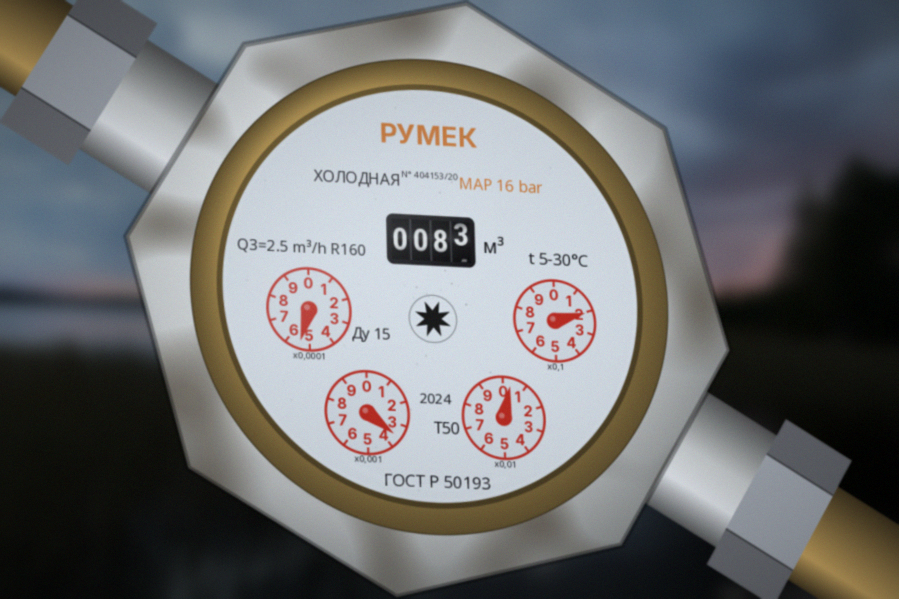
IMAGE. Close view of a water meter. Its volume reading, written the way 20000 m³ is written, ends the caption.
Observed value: 83.2035 m³
